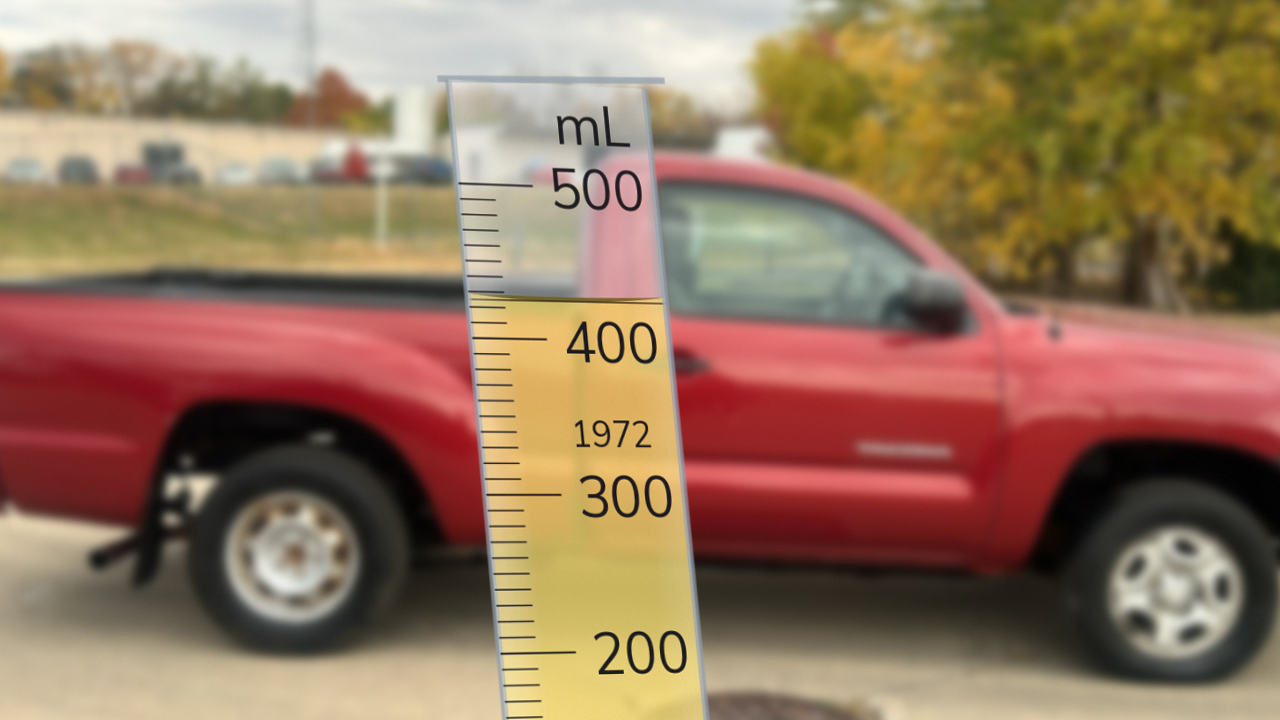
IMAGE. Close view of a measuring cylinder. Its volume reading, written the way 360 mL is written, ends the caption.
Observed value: 425 mL
